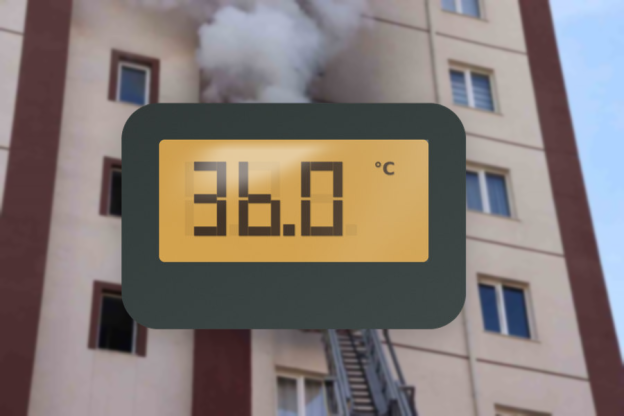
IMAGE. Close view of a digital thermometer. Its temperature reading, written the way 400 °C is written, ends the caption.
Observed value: 36.0 °C
